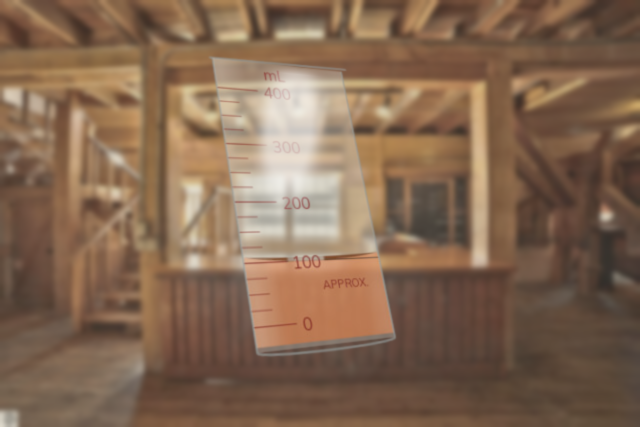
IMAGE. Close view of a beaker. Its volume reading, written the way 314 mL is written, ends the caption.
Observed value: 100 mL
